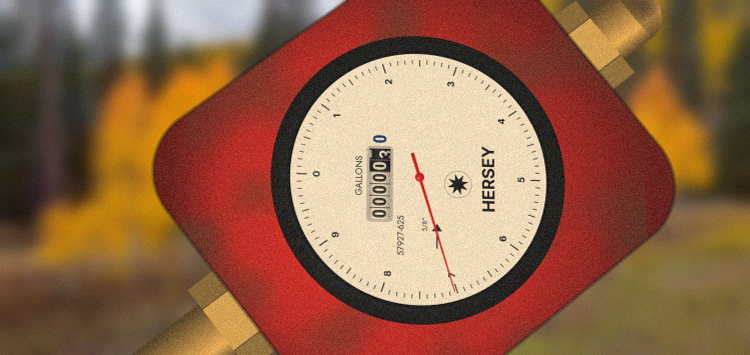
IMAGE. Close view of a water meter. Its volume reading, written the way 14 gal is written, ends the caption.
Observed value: 27.0 gal
